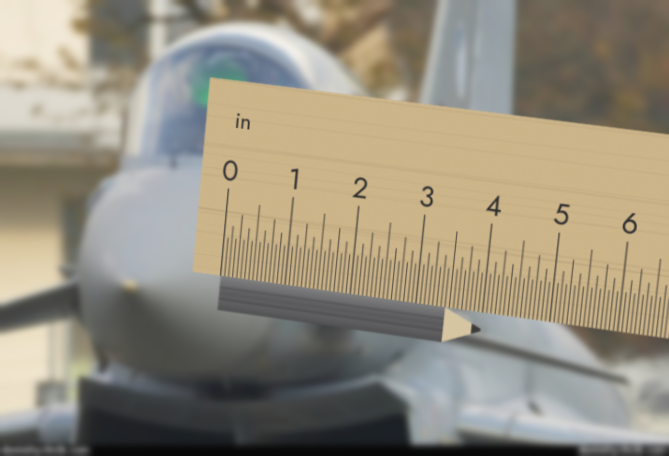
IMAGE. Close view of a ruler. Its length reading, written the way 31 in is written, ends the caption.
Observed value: 4 in
